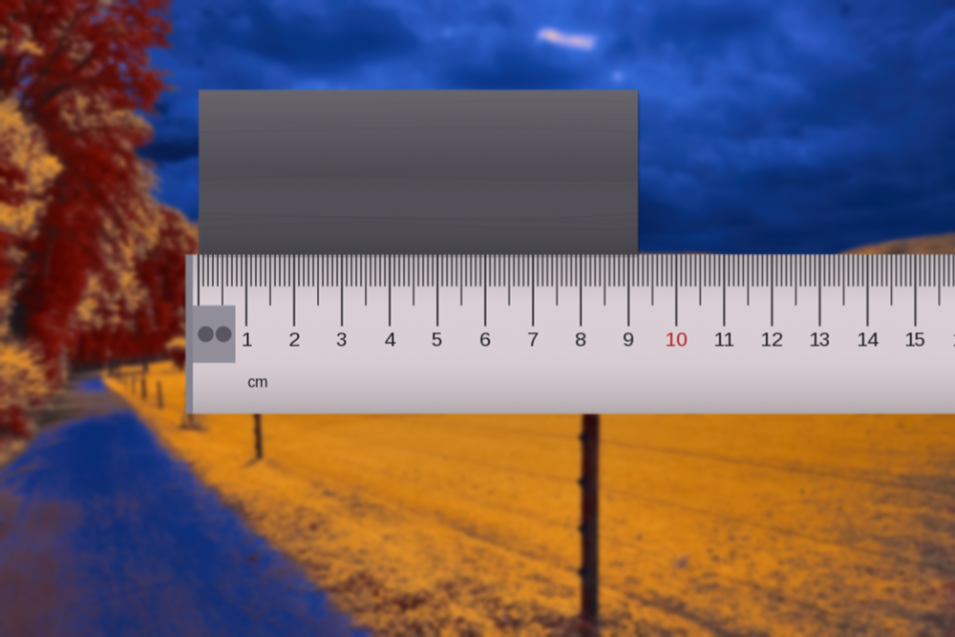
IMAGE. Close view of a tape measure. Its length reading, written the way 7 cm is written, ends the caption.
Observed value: 9.2 cm
